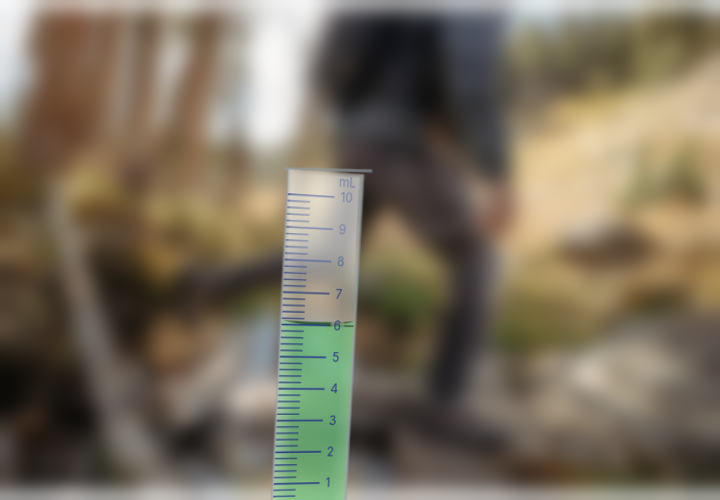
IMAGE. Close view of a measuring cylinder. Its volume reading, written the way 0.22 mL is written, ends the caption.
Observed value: 6 mL
